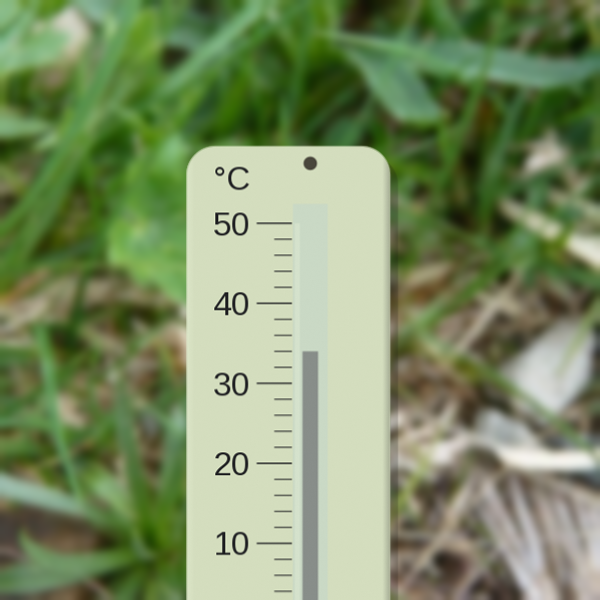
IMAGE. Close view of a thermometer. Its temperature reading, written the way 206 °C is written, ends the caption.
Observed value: 34 °C
